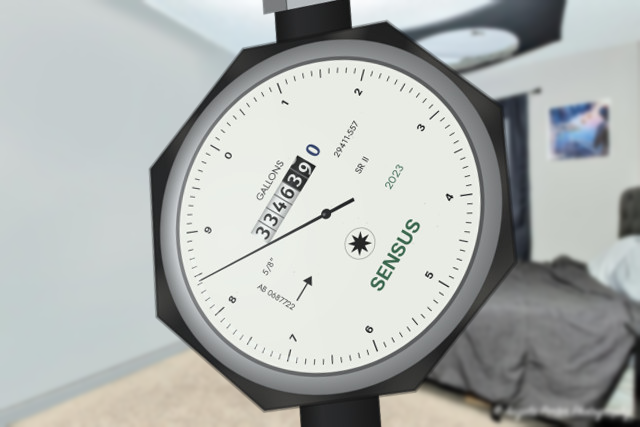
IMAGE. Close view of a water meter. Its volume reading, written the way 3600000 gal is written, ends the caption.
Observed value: 3346388.4 gal
